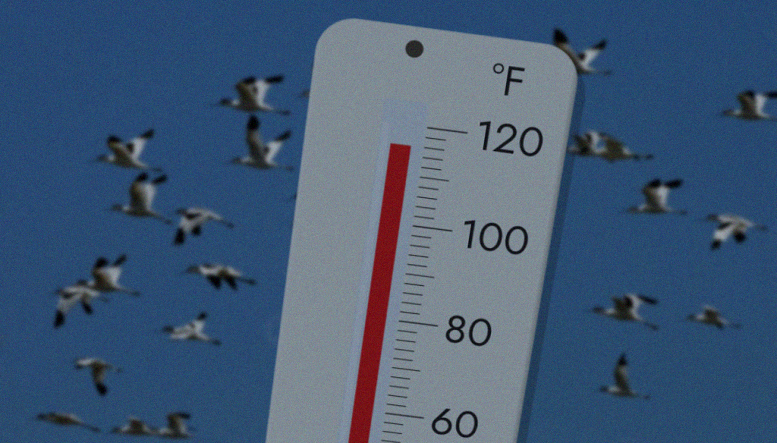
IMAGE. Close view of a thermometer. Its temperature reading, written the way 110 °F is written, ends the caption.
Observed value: 116 °F
